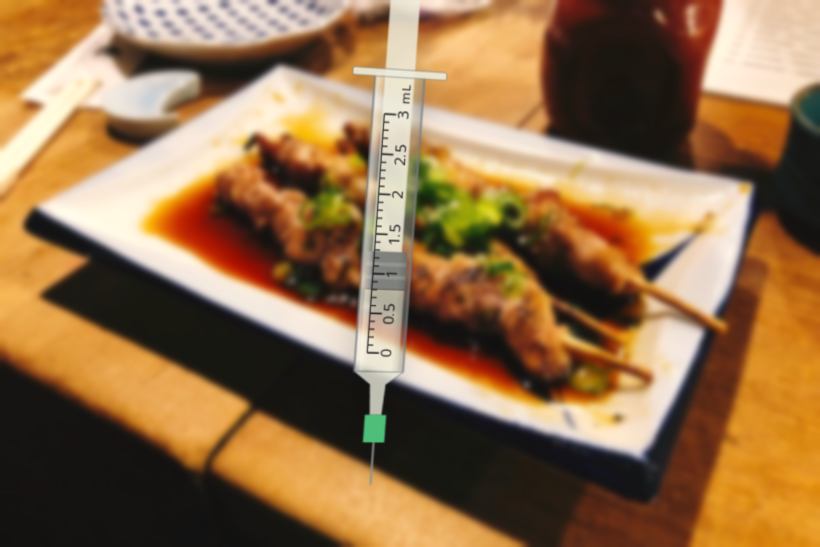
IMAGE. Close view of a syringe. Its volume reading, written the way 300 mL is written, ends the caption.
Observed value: 0.8 mL
